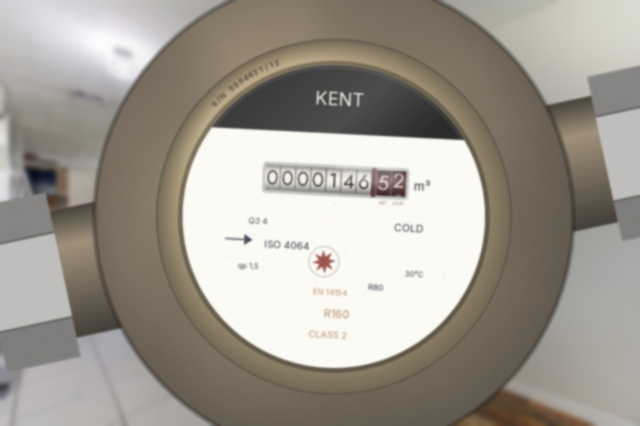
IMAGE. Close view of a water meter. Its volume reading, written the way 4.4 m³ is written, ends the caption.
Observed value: 146.52 m³
